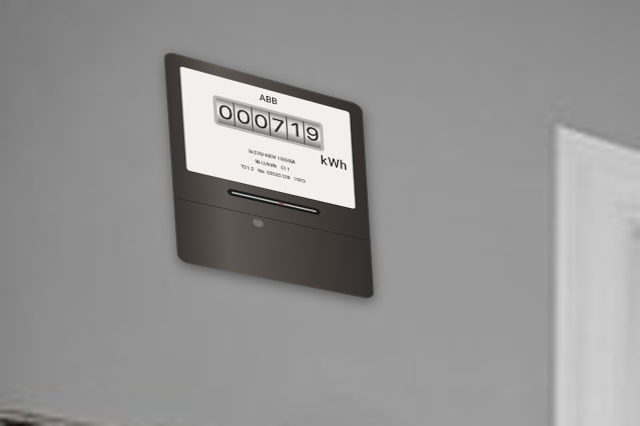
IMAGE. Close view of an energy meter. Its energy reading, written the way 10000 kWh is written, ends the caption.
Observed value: 719 kWh
